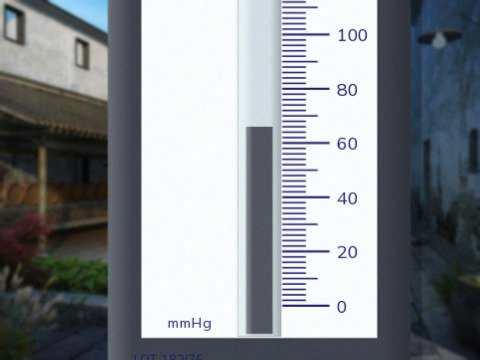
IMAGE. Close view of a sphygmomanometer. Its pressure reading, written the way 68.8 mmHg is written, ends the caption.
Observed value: 66 mmHg
